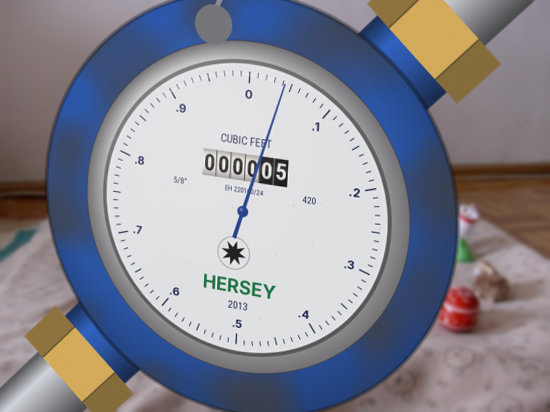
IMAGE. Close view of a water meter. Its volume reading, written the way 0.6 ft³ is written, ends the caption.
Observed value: 5.04 ft³
